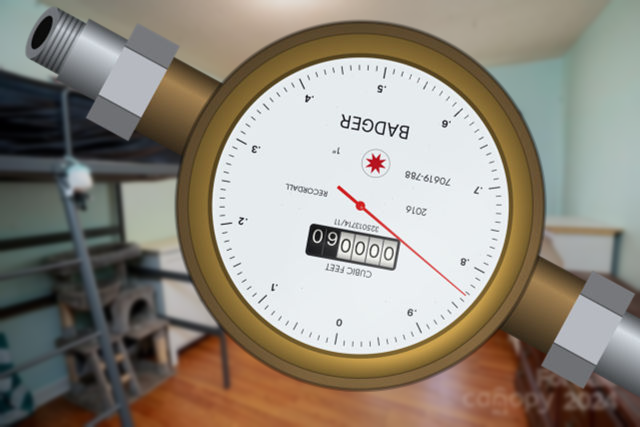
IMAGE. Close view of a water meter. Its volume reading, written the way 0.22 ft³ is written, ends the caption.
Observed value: 59.83 ft³
